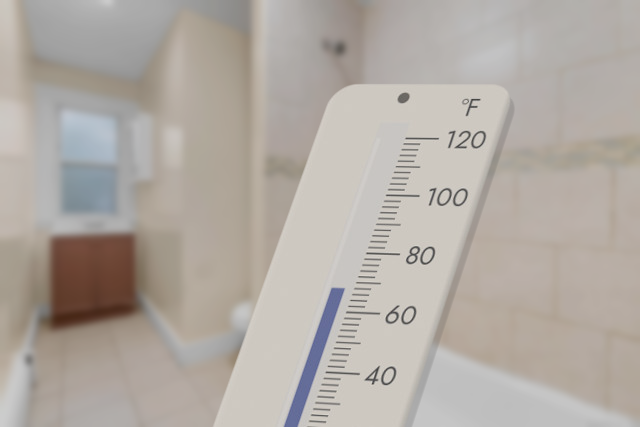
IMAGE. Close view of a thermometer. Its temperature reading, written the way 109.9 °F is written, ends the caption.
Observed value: 68 °F
